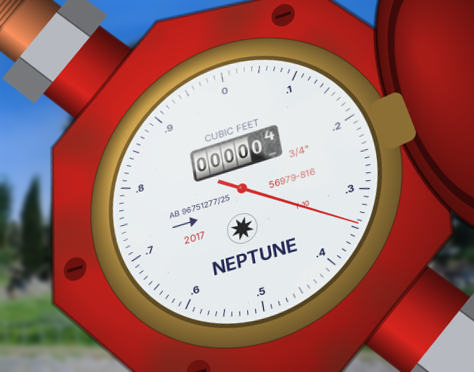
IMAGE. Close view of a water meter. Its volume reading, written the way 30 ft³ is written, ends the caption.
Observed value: 4.34 ft³
